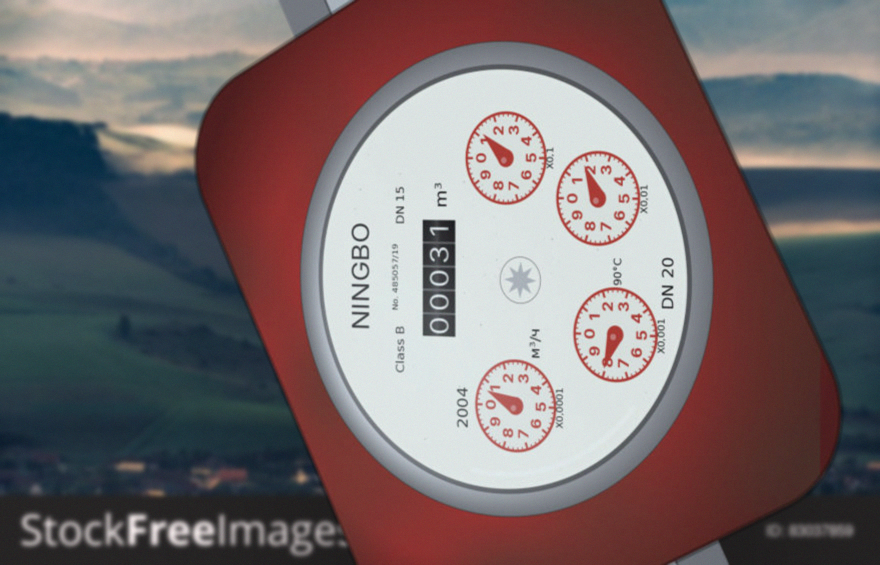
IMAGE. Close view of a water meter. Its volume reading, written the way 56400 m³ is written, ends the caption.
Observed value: 31.1180 m³
